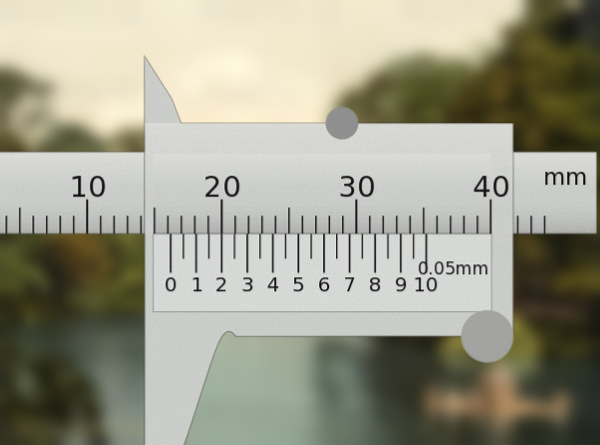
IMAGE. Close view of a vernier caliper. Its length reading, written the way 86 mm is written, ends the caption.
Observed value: 16.2 mm
